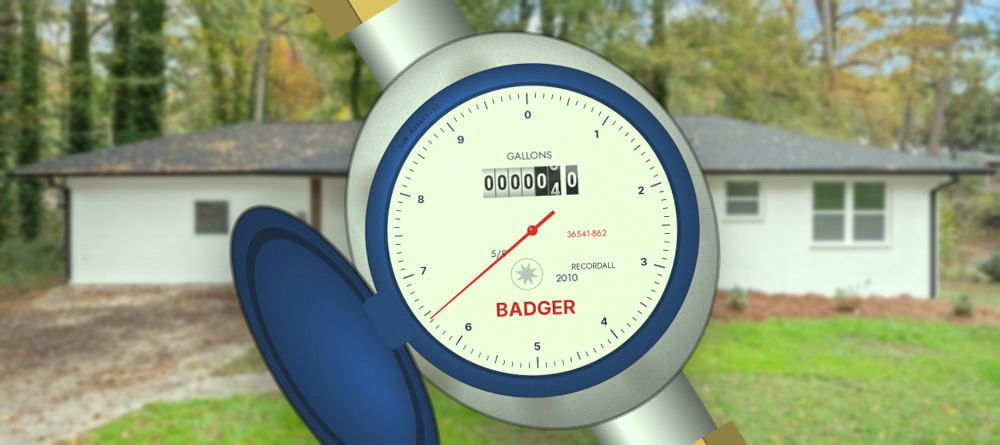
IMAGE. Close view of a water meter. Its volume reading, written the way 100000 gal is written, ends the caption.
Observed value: 36.4 gal
